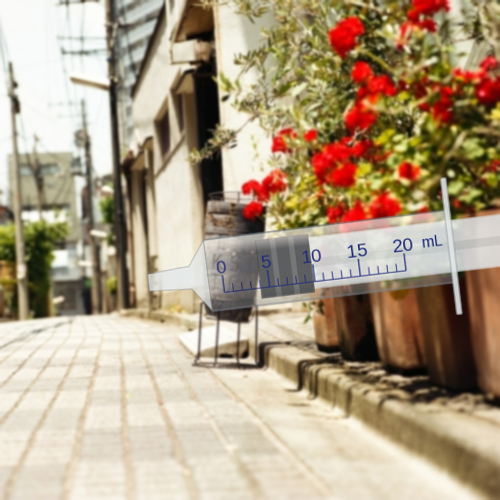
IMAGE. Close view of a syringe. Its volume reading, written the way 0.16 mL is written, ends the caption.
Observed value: 4 mL
